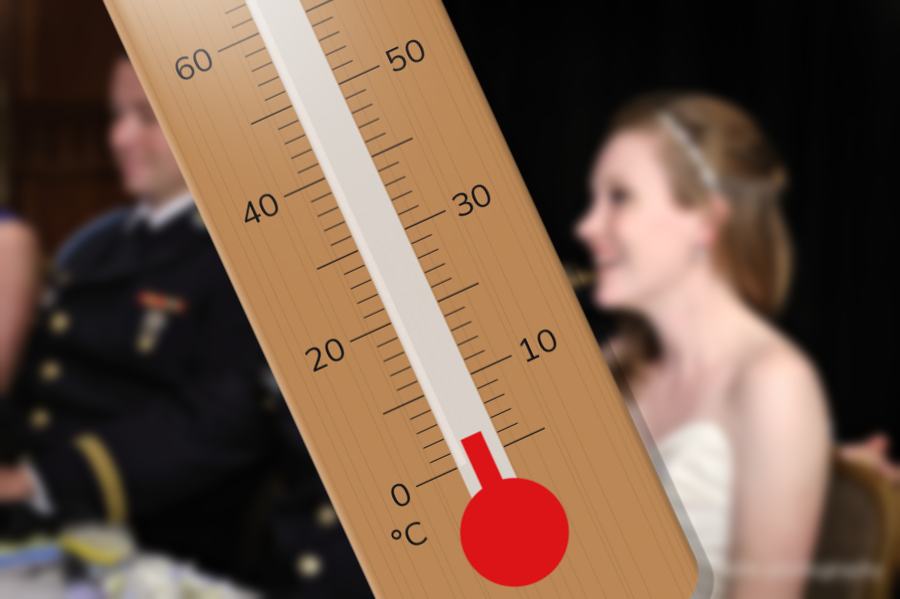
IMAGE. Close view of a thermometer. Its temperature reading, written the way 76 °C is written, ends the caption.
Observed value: 3 °C
